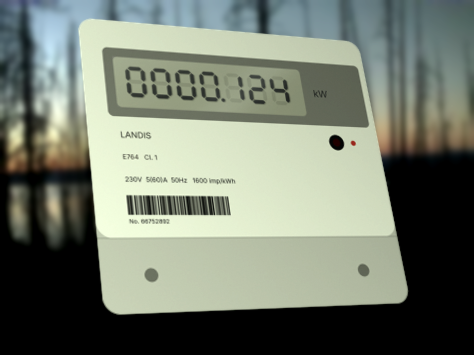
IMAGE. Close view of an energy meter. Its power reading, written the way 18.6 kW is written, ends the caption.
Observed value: 0.124 kW
